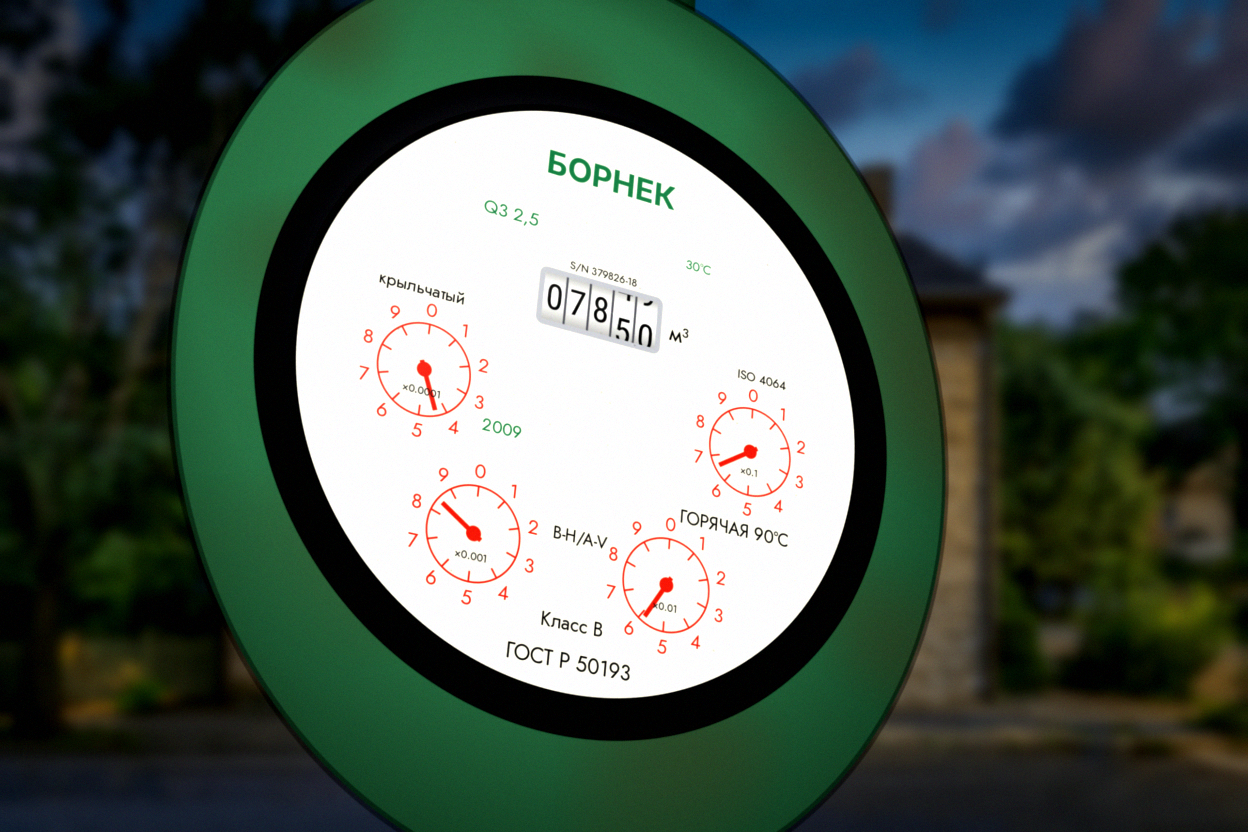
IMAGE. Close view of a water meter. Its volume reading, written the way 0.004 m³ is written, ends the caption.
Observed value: 7849.6584 m³
